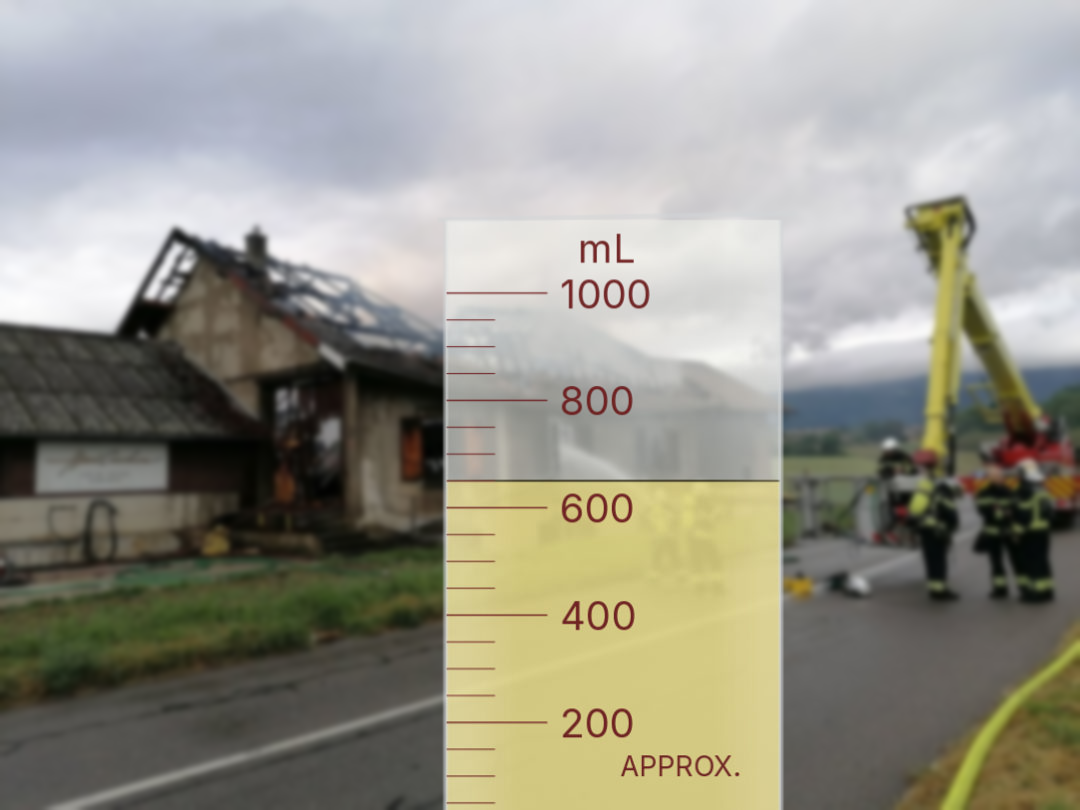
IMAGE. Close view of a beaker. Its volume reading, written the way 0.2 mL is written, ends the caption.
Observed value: 650 mL
